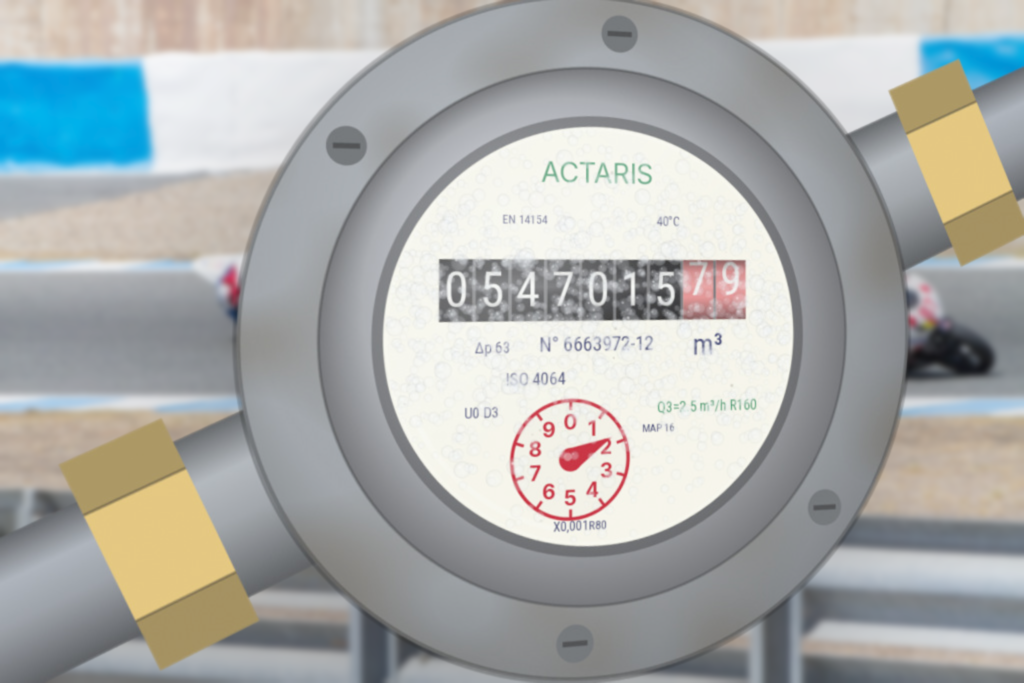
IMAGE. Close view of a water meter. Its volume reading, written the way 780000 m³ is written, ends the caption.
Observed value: 547015.791 m³
